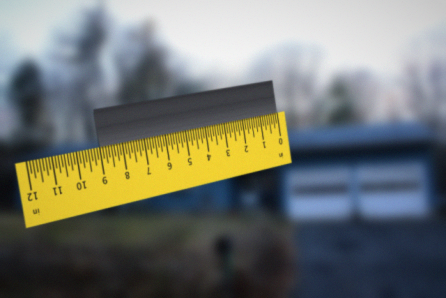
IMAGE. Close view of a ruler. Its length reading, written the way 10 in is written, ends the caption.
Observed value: 9 in
